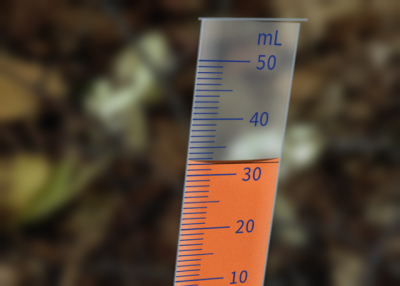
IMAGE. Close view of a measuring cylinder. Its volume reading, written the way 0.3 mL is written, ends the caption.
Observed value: 32 mL
